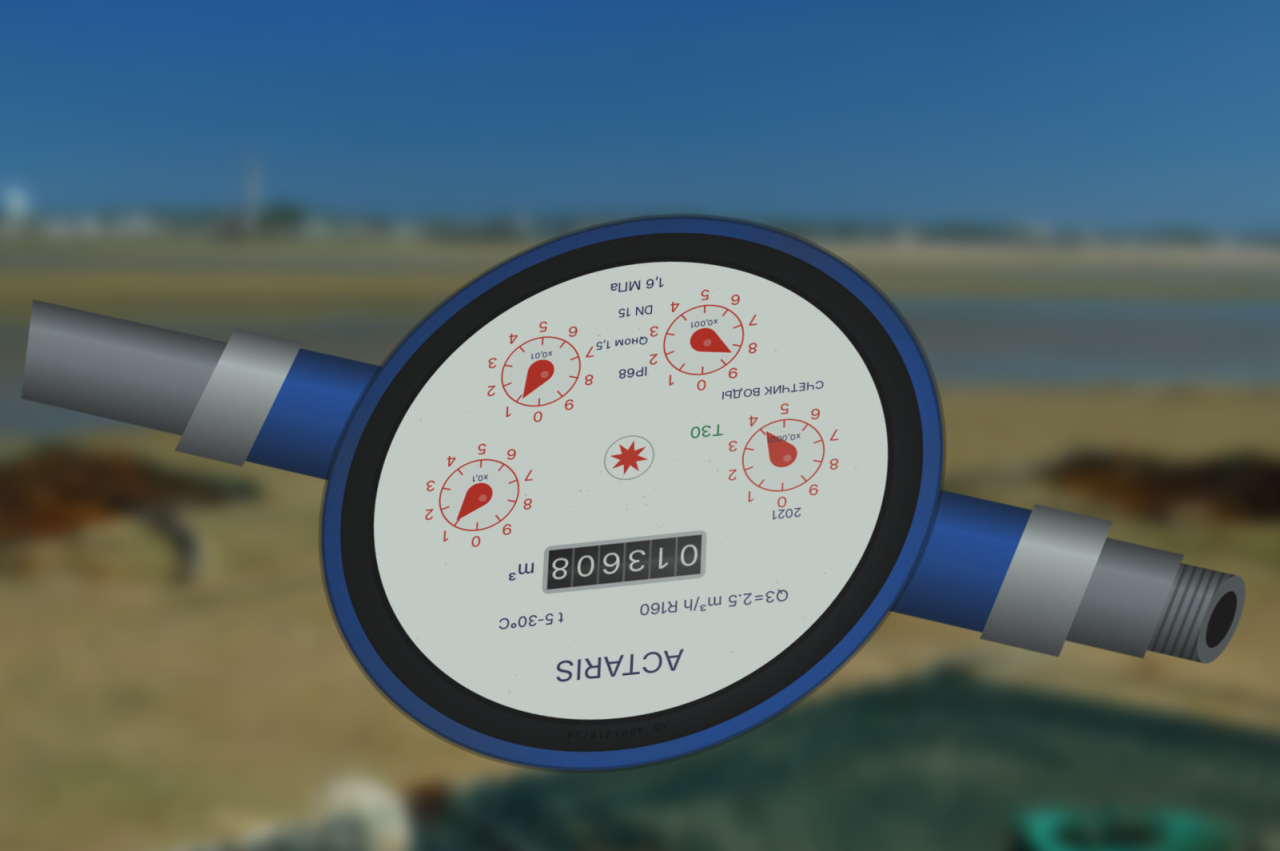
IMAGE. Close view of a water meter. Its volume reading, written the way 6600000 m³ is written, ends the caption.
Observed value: 13608.1084 m³
